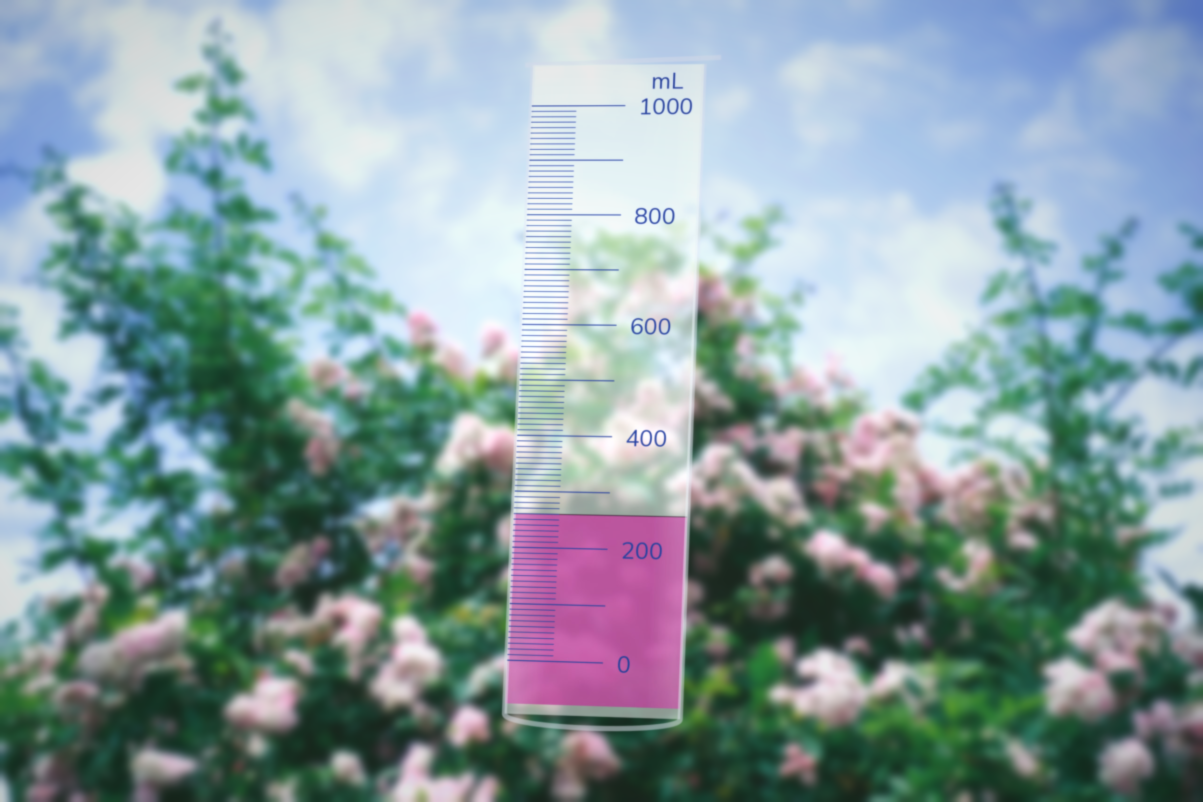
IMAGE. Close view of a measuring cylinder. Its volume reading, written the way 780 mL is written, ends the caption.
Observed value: 260 mL
